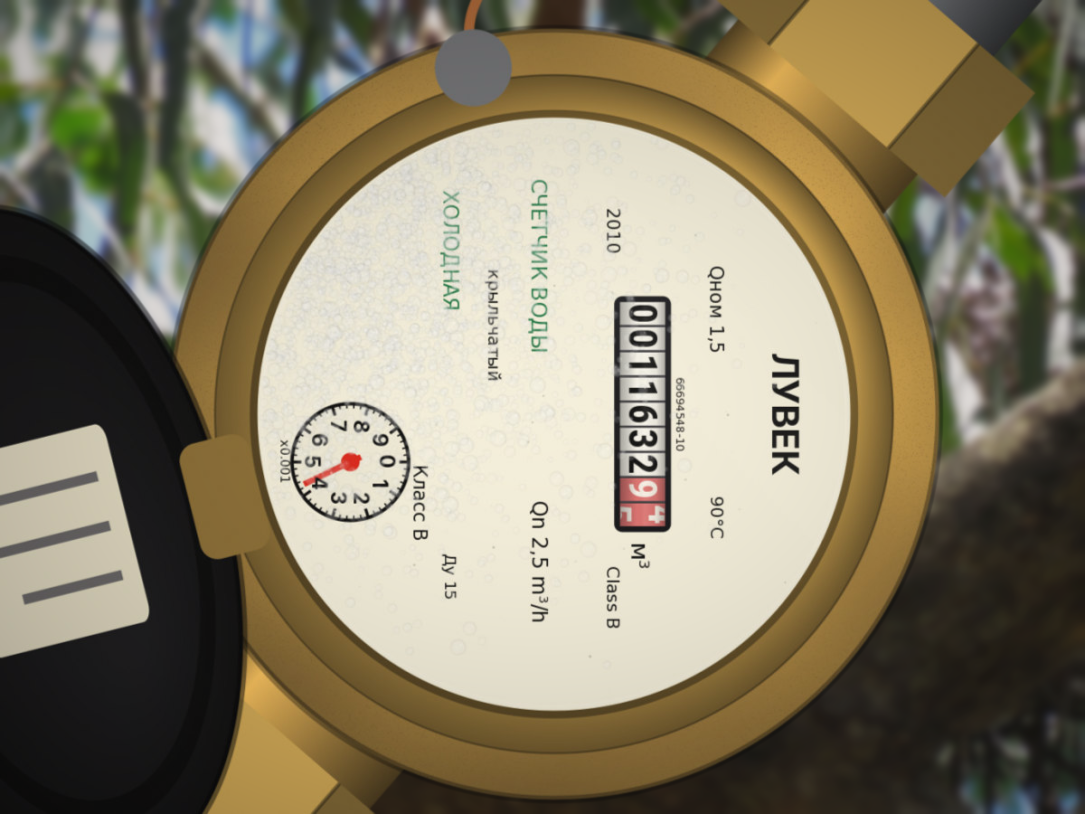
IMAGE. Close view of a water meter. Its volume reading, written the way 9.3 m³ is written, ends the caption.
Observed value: 11632.944 m³
